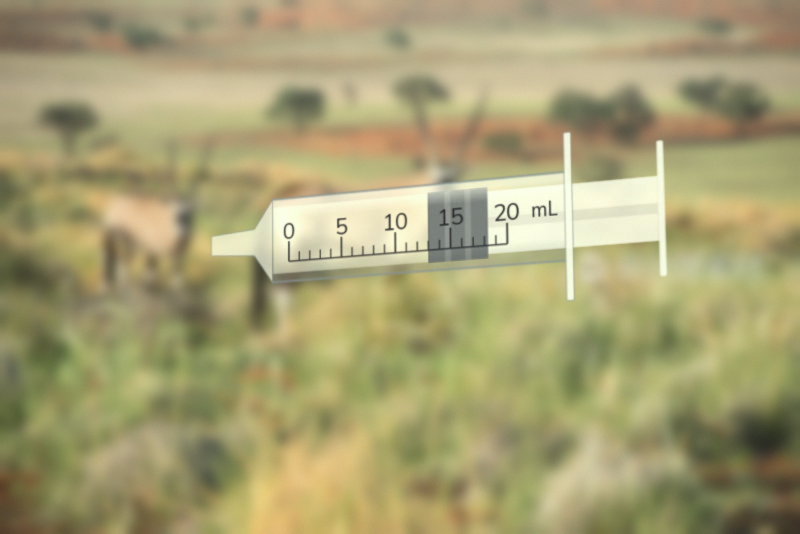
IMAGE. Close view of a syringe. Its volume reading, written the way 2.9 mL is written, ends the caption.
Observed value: 13 mL
